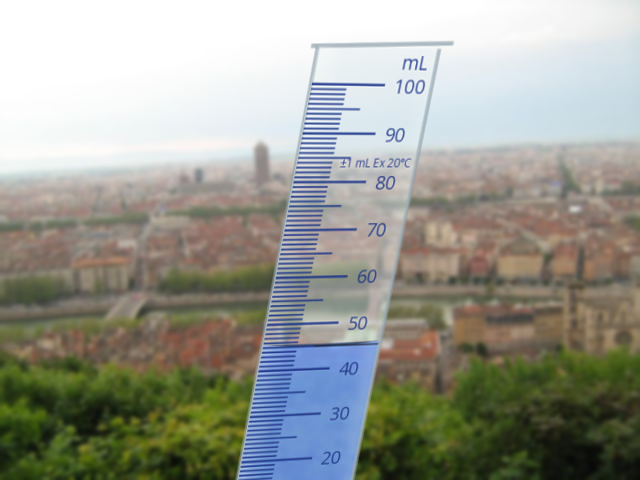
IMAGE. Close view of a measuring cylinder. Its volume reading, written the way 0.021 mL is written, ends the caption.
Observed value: 45 mL
